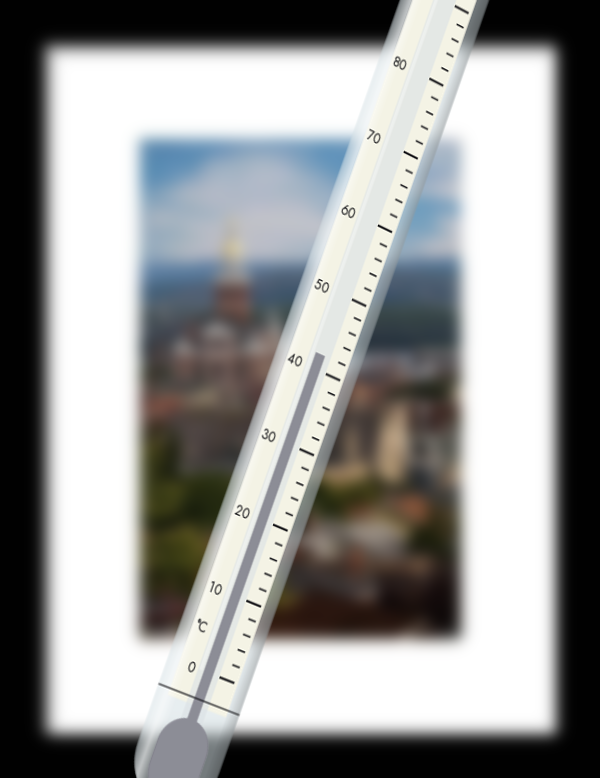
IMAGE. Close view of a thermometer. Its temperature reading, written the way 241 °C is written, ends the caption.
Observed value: 42 °C
